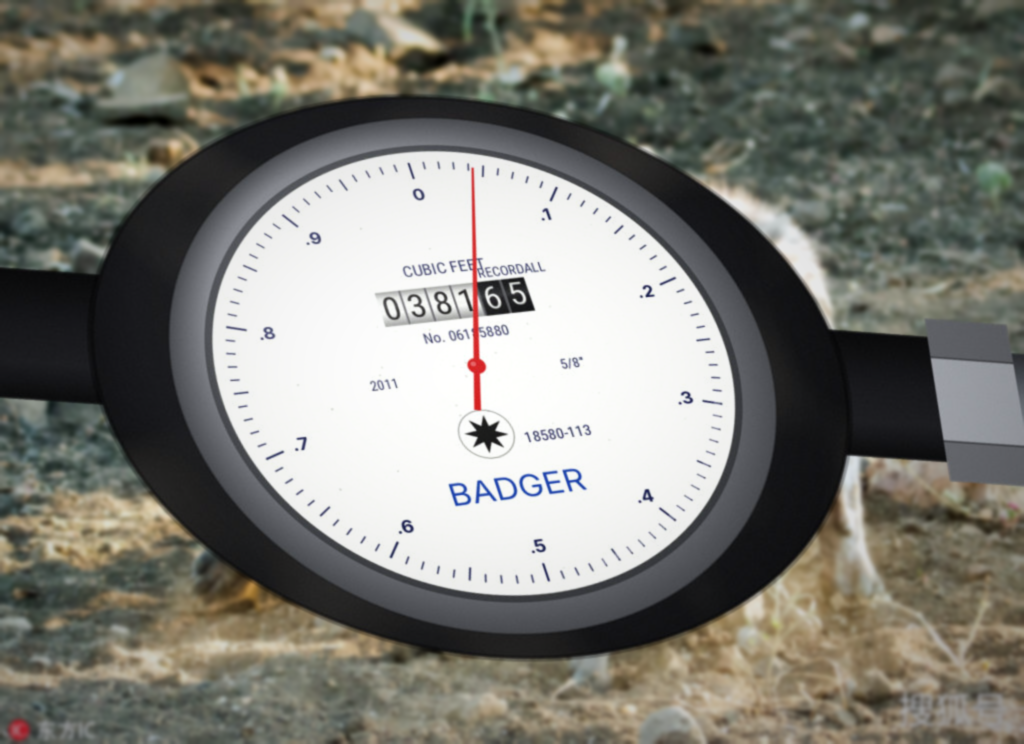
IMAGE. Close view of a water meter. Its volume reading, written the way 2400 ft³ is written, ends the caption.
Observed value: 38165.04 ft³
